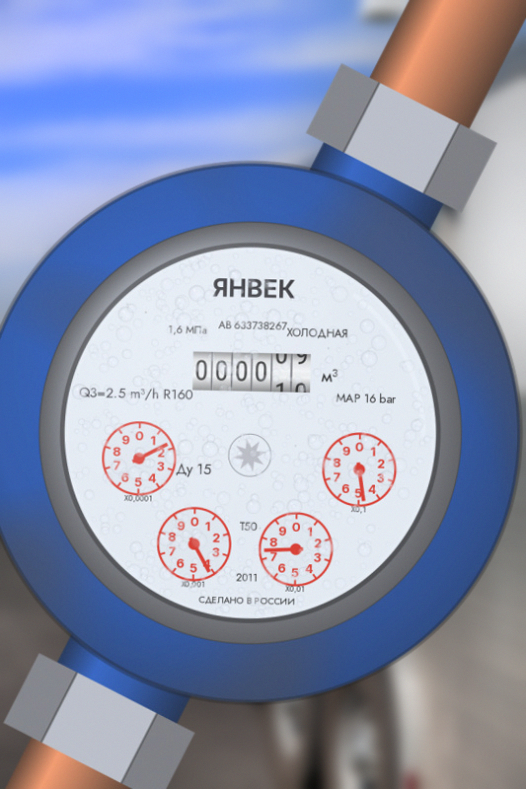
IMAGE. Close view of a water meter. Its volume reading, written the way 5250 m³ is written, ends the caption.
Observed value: 9.4741 m³
